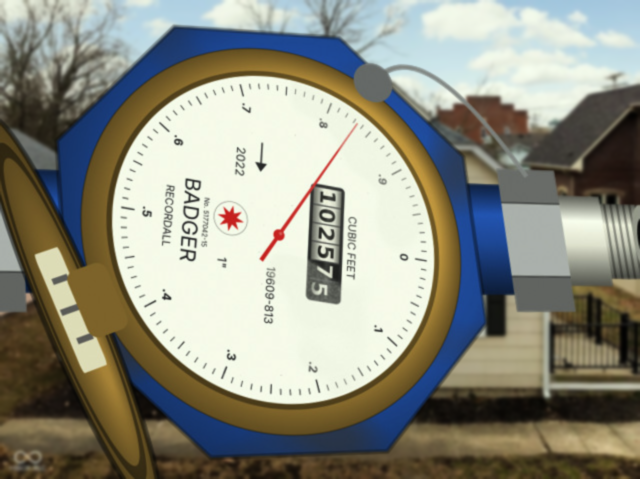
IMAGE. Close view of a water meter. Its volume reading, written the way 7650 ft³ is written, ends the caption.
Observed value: 102574.83 ft³
